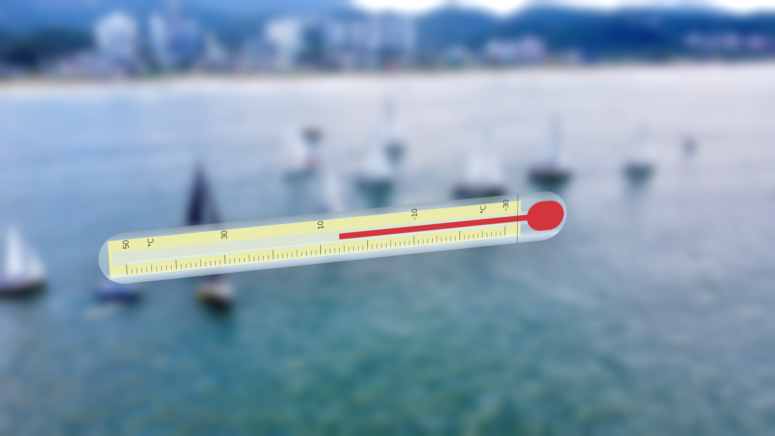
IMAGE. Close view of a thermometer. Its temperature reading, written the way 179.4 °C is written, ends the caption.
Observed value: 6 °C
